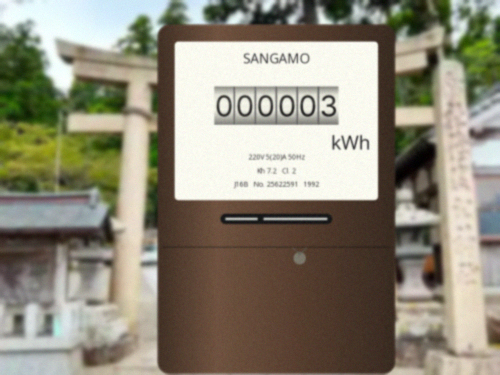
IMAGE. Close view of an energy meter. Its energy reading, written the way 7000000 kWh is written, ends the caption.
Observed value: 3 kWh
